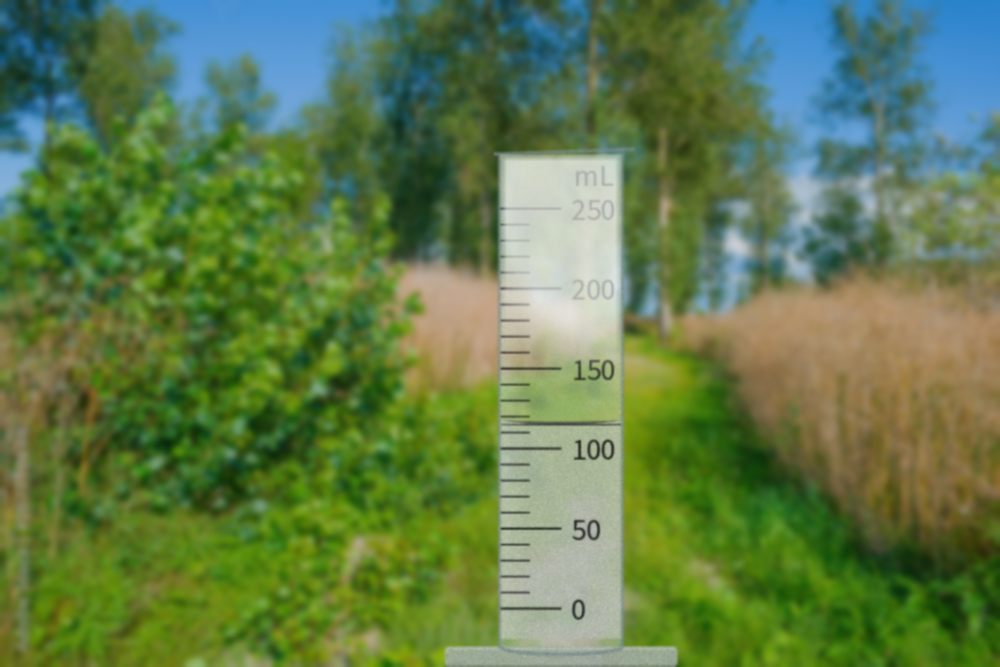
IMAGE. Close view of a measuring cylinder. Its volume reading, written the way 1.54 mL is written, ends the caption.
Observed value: 115 mL
